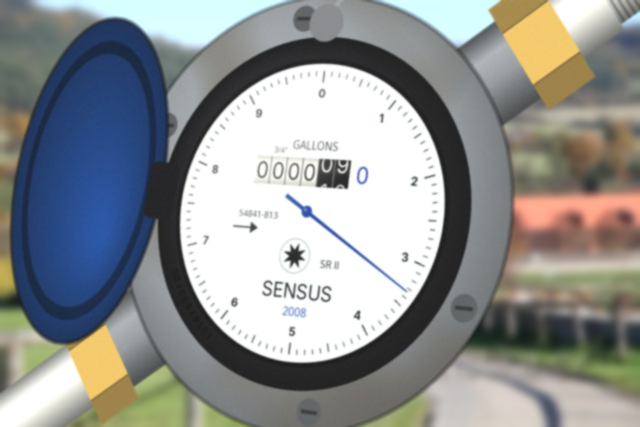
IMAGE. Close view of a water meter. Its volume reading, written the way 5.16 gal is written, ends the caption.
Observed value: 93.3 gal
